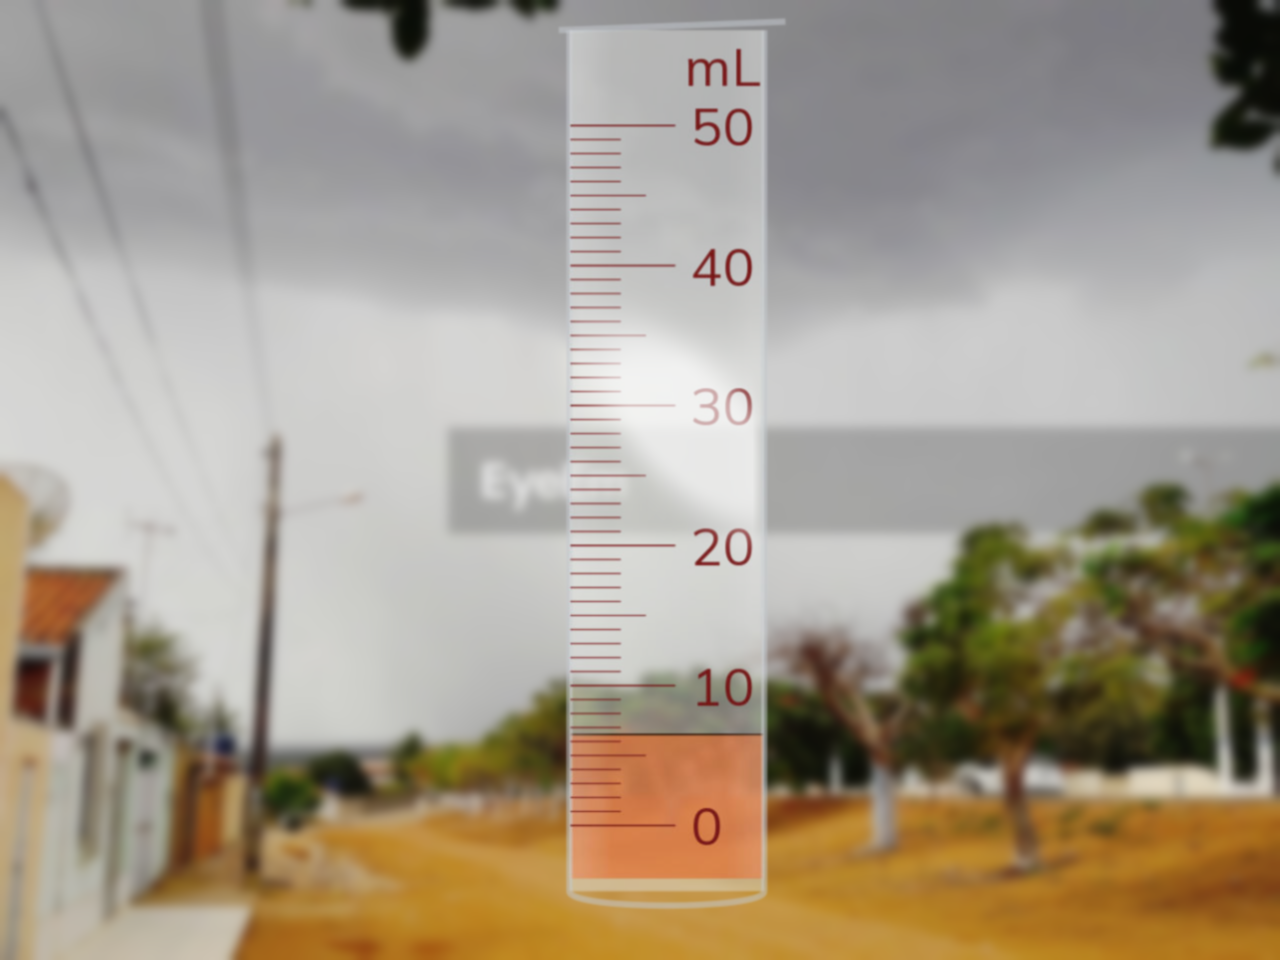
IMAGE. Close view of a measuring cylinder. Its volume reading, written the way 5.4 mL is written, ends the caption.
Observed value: 6.5 mL
